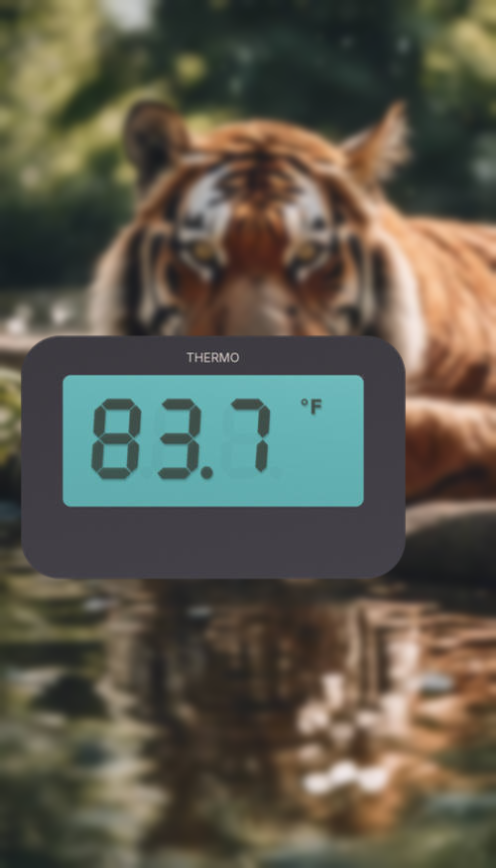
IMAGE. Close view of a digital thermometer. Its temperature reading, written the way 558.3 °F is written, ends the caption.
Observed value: 83.7 °F
